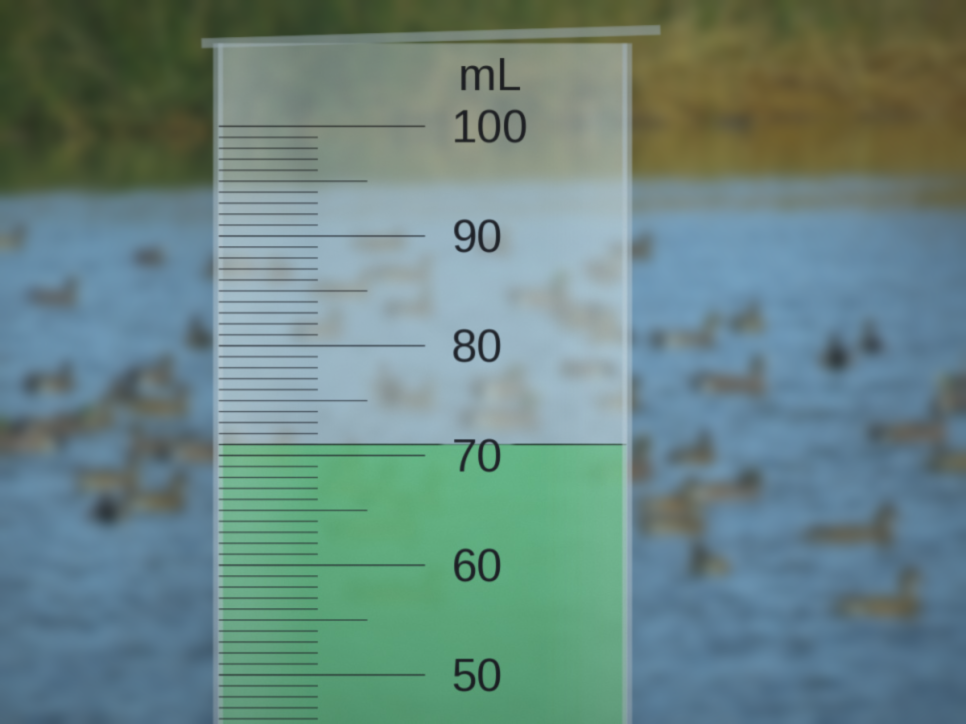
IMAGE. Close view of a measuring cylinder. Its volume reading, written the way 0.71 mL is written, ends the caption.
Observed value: 71 mL
